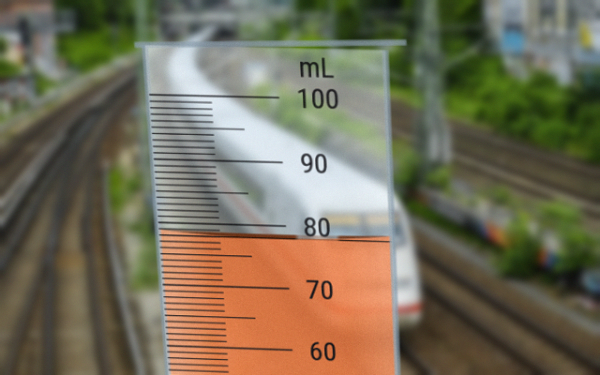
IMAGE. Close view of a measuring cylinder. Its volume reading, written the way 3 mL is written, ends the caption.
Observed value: 78 mL
